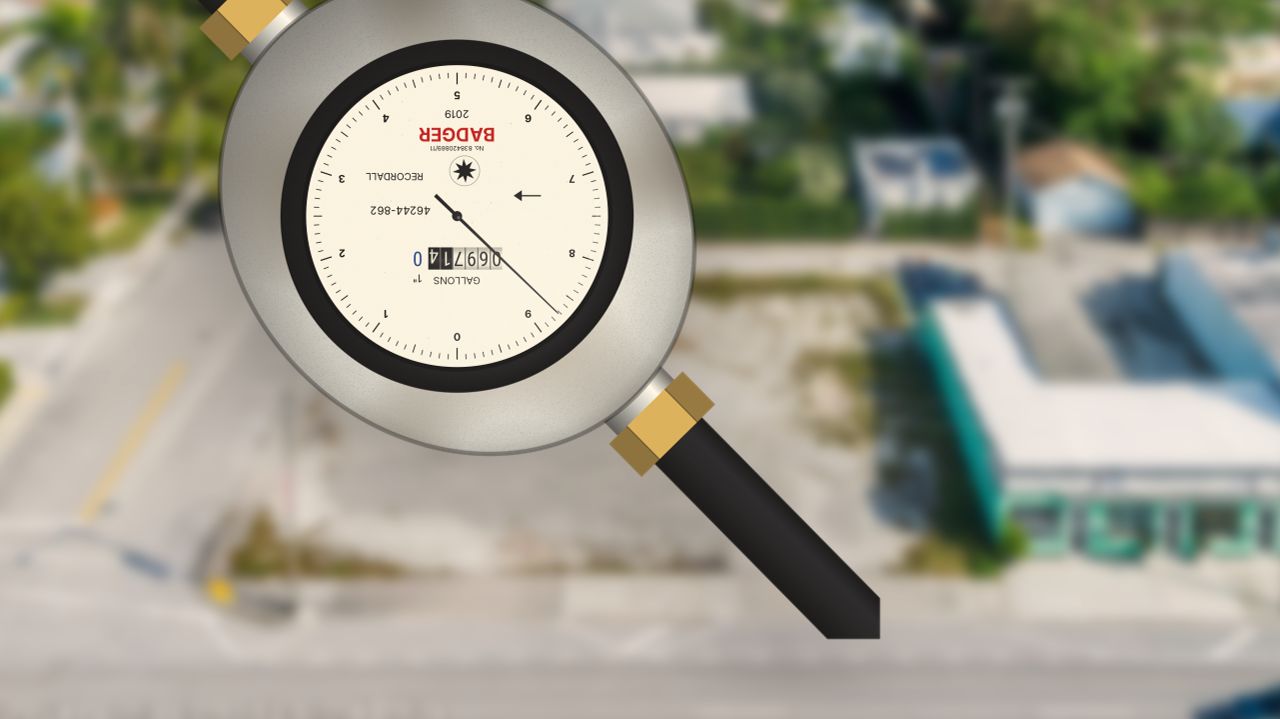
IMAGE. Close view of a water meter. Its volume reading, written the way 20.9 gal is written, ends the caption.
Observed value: 697138.7 gal
